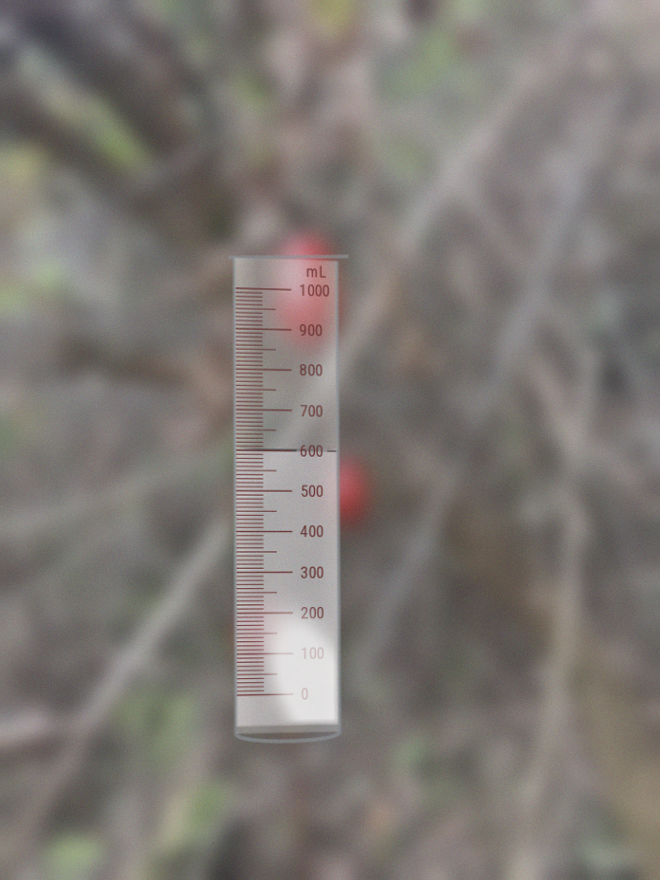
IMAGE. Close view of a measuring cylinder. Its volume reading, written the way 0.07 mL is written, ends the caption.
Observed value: 600 mL
